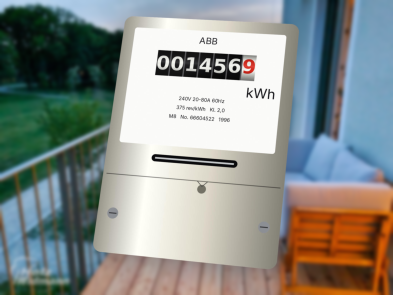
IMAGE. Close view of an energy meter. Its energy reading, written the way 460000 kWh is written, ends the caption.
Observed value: 1456.9 kWh
